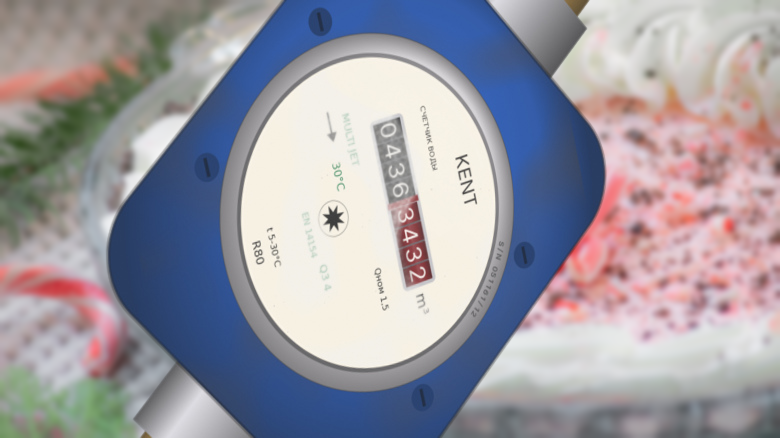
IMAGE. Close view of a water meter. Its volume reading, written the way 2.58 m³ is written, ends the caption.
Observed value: 436.3432 m³
